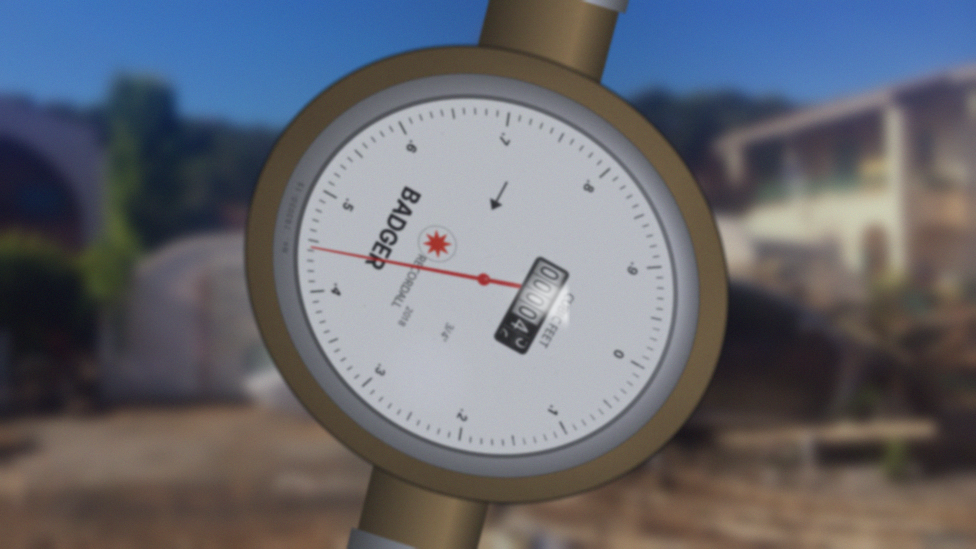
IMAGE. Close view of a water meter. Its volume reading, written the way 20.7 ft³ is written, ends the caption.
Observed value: 45.44 ft³
